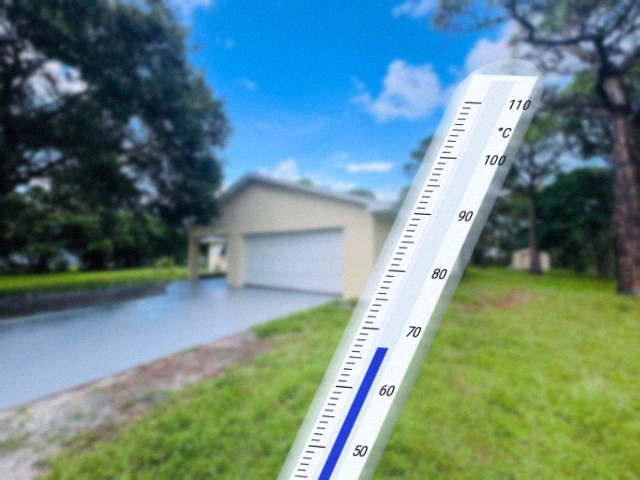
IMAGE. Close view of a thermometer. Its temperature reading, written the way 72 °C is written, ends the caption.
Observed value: 67 °C
